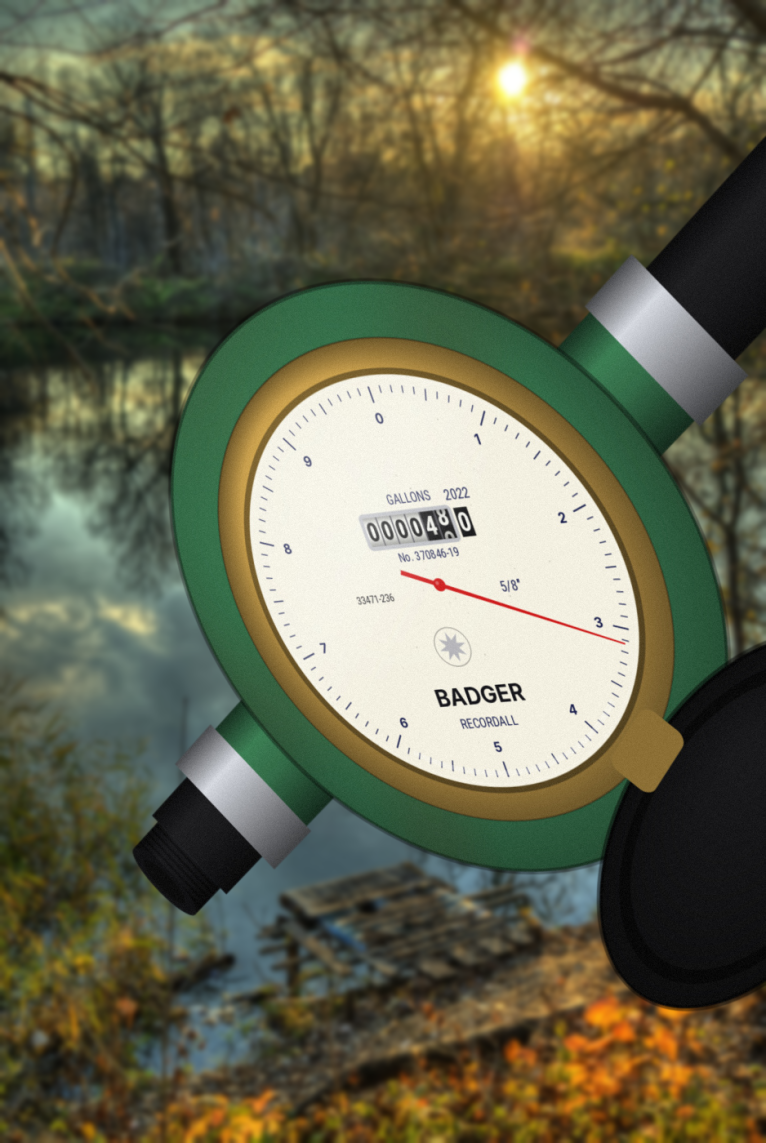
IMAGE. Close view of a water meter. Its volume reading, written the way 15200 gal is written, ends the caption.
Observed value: 483.1 gal
